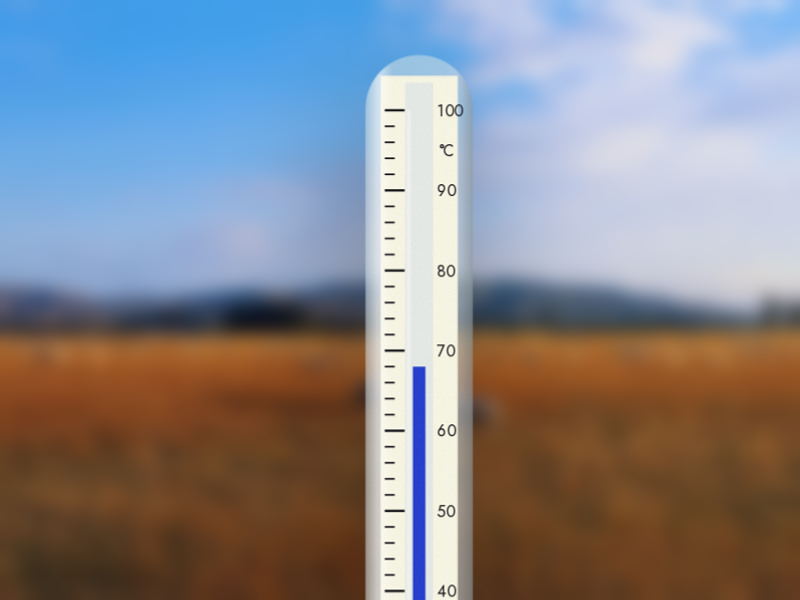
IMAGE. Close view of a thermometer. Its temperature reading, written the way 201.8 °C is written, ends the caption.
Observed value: 68 °C
